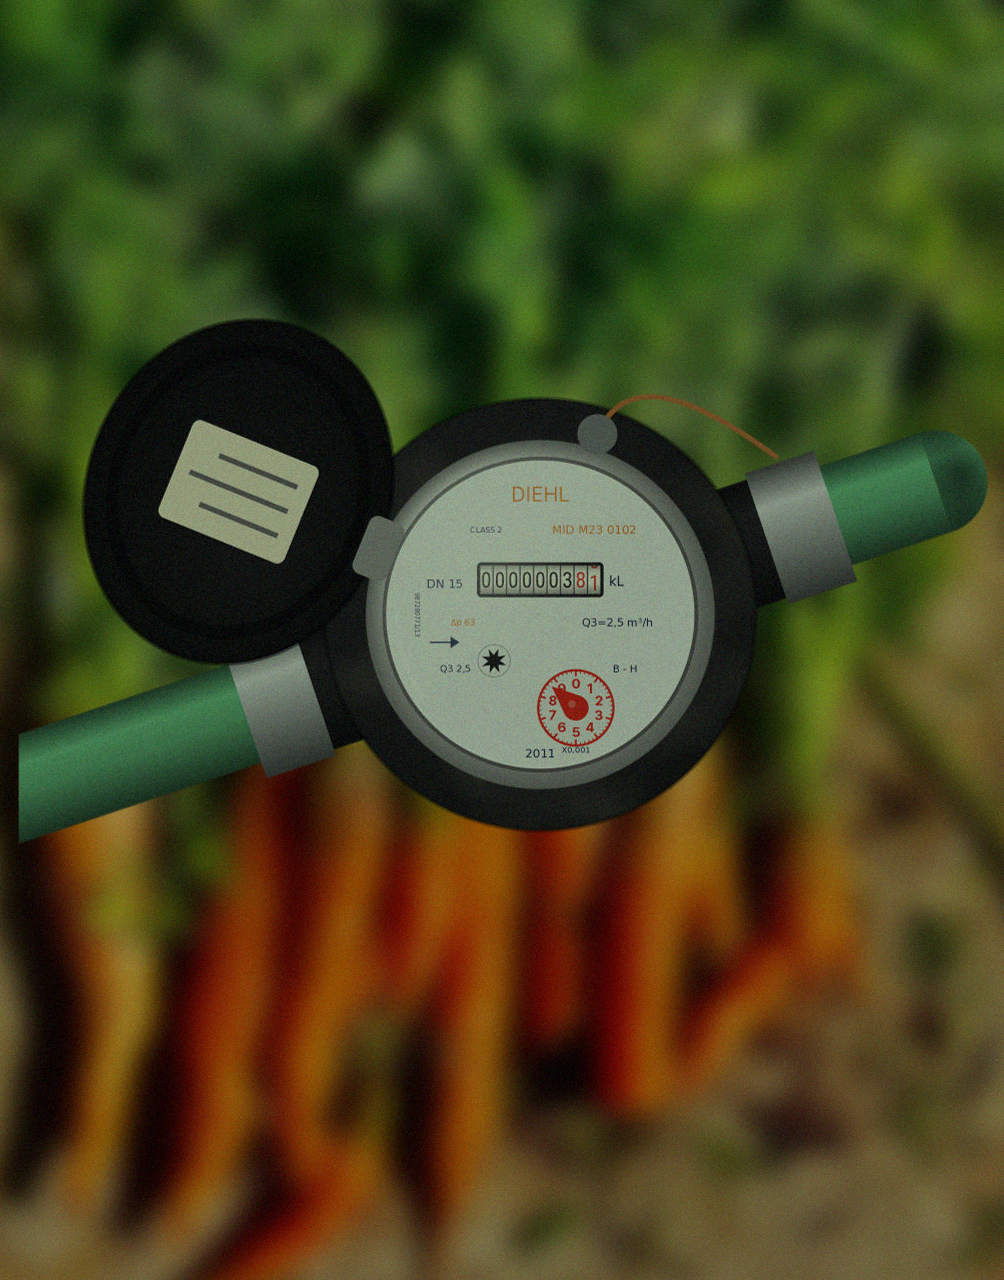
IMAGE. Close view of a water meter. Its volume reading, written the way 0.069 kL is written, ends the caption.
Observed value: 3.808 kL
